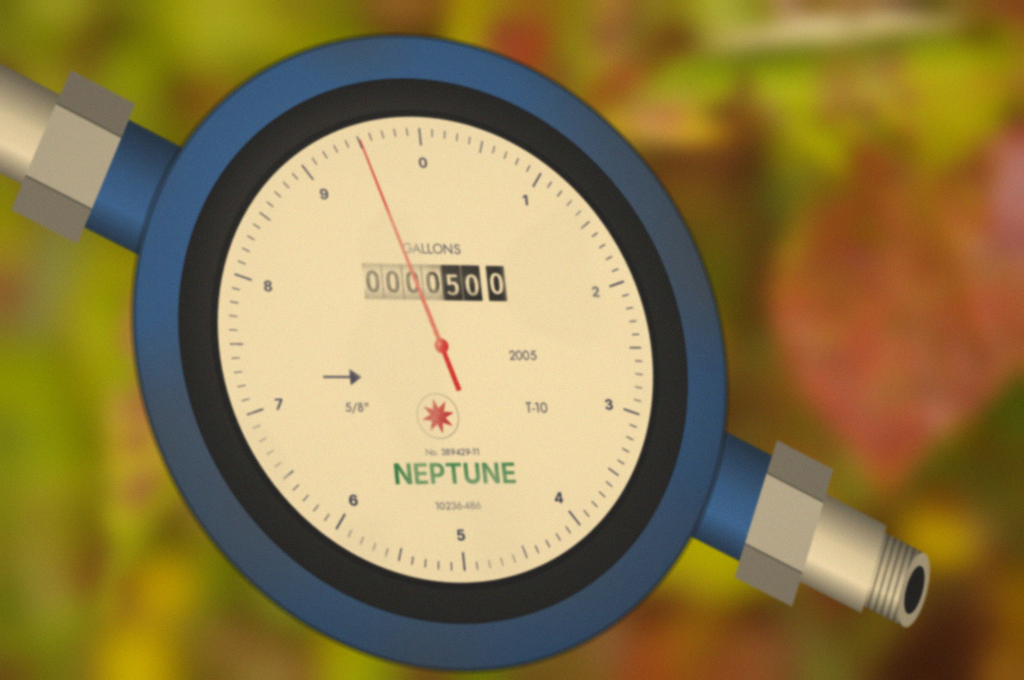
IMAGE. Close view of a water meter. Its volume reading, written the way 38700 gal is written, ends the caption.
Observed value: 499.5 gal
